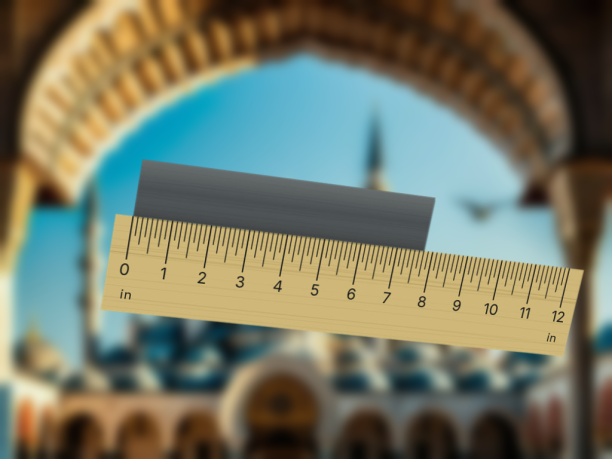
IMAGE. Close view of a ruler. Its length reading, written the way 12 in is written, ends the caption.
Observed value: 7.75 in
